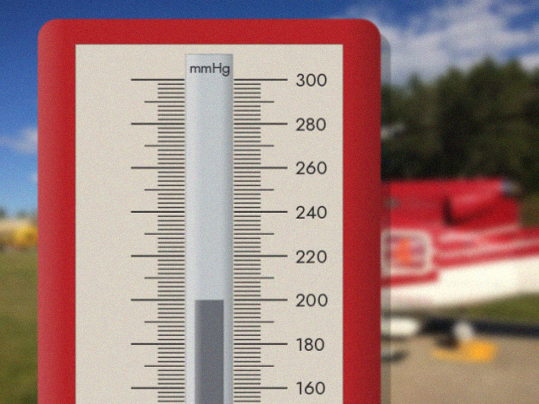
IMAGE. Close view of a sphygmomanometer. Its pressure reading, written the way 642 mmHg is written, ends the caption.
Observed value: 200 mmHg
